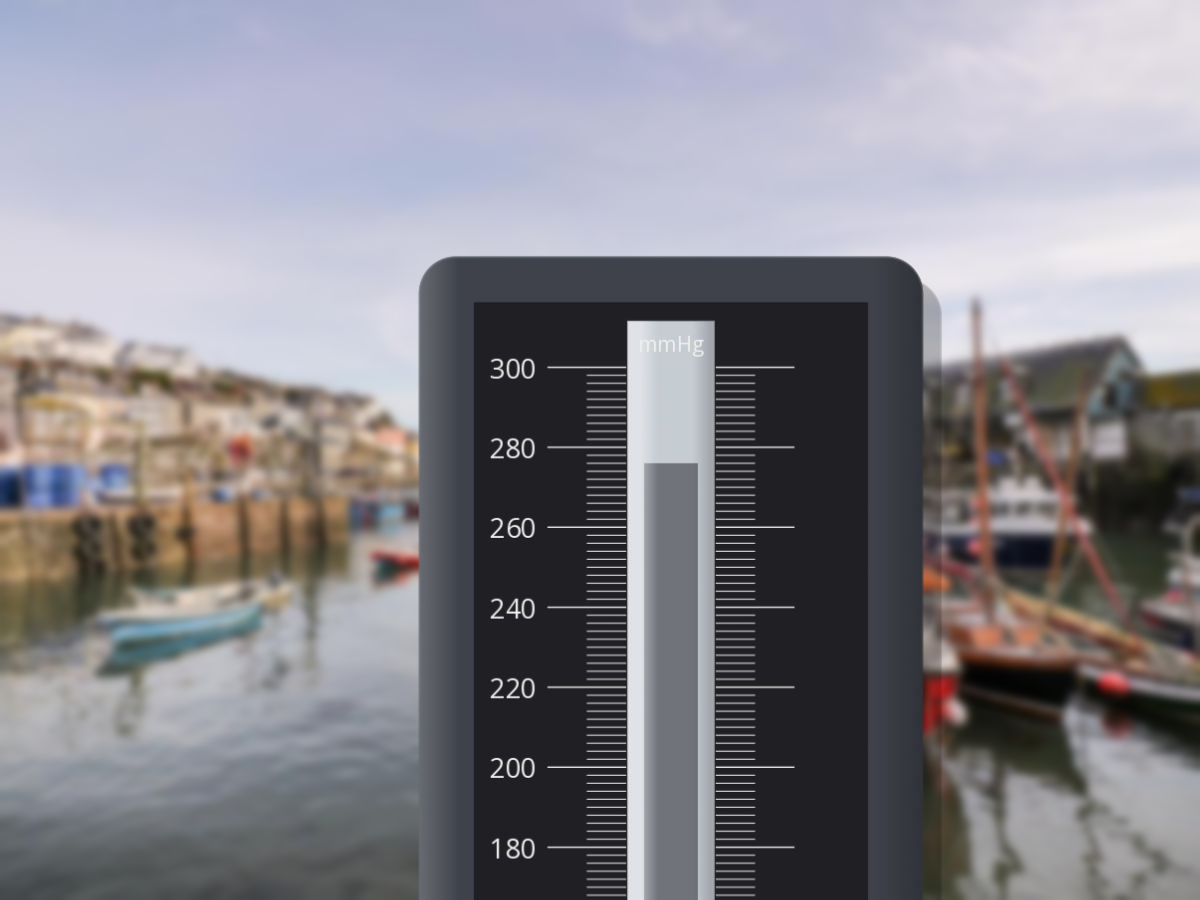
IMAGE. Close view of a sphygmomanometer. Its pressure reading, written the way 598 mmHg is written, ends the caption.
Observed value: 276 mmHg
